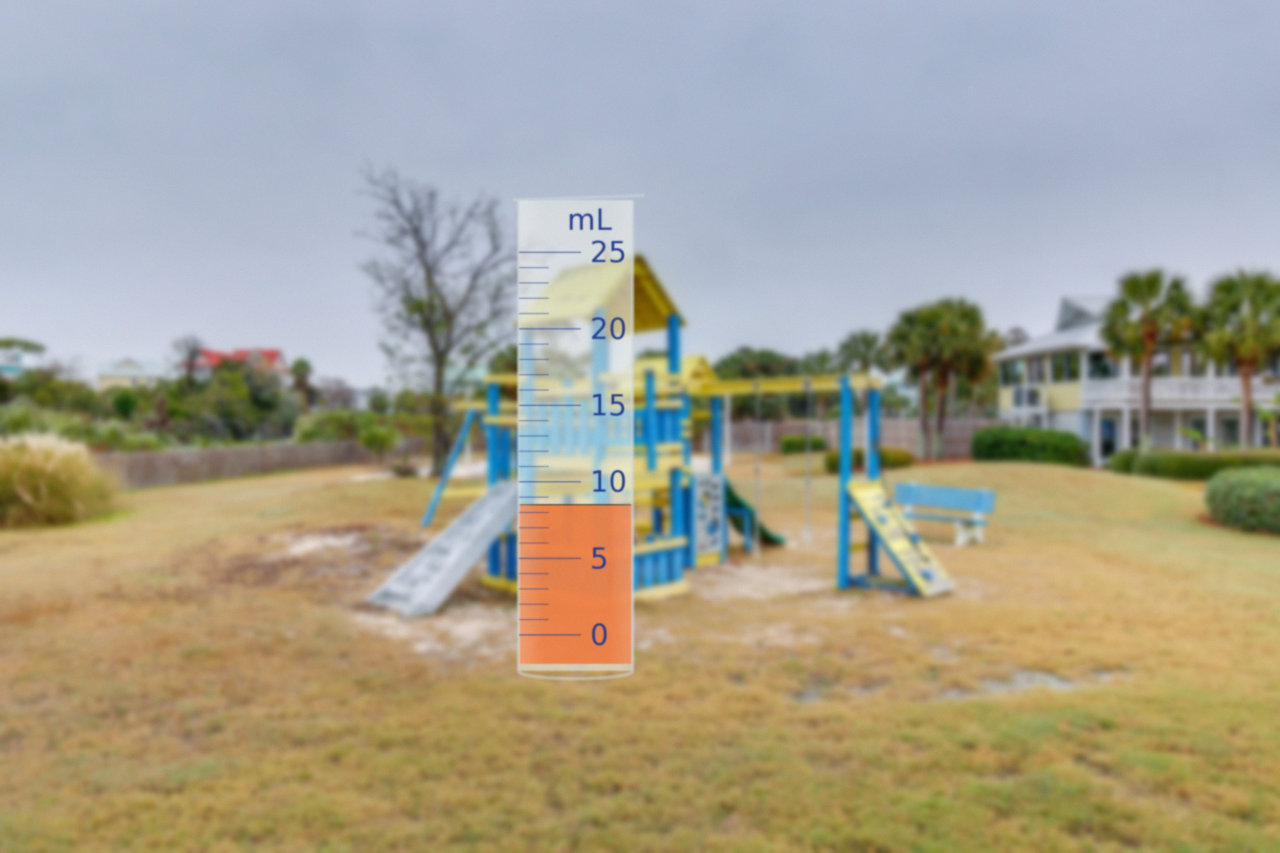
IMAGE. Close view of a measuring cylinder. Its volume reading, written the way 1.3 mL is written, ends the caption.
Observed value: 8.5 mL
